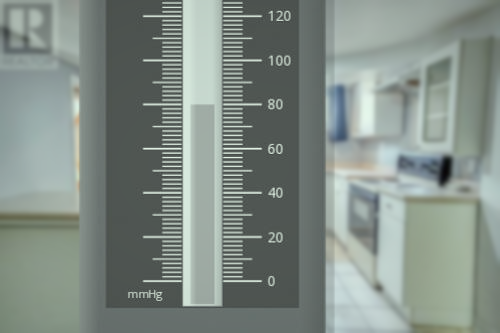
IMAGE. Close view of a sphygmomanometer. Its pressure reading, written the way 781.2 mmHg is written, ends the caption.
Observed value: 80 mmHg
